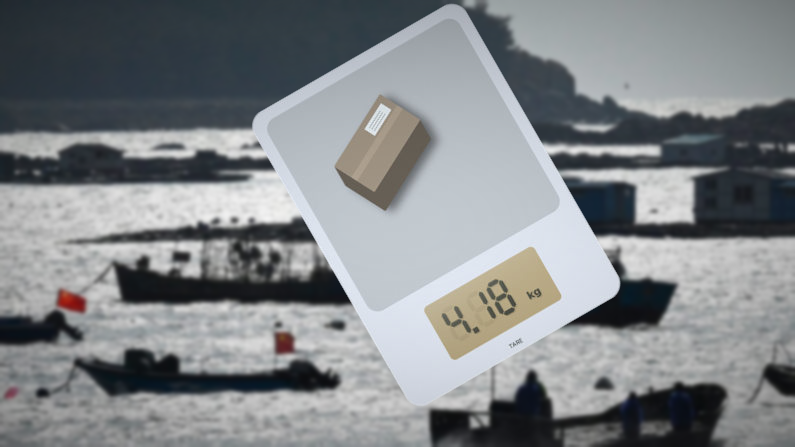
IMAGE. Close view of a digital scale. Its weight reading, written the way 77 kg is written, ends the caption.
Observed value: 4.18 kg
